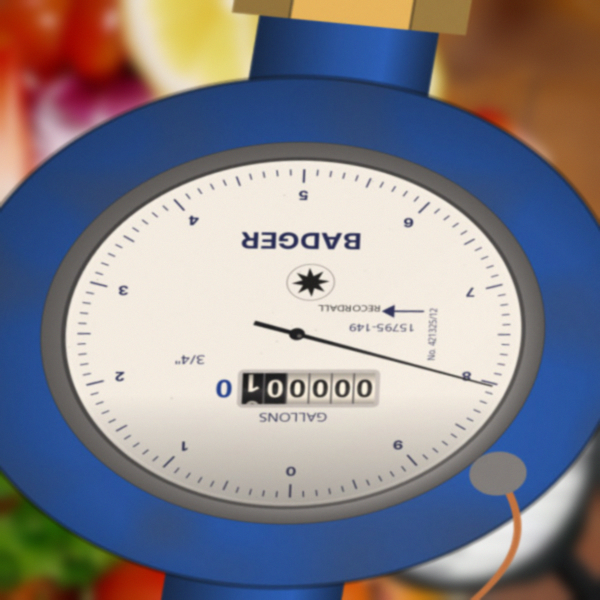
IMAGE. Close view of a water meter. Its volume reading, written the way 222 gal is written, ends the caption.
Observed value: 8.0 gal
